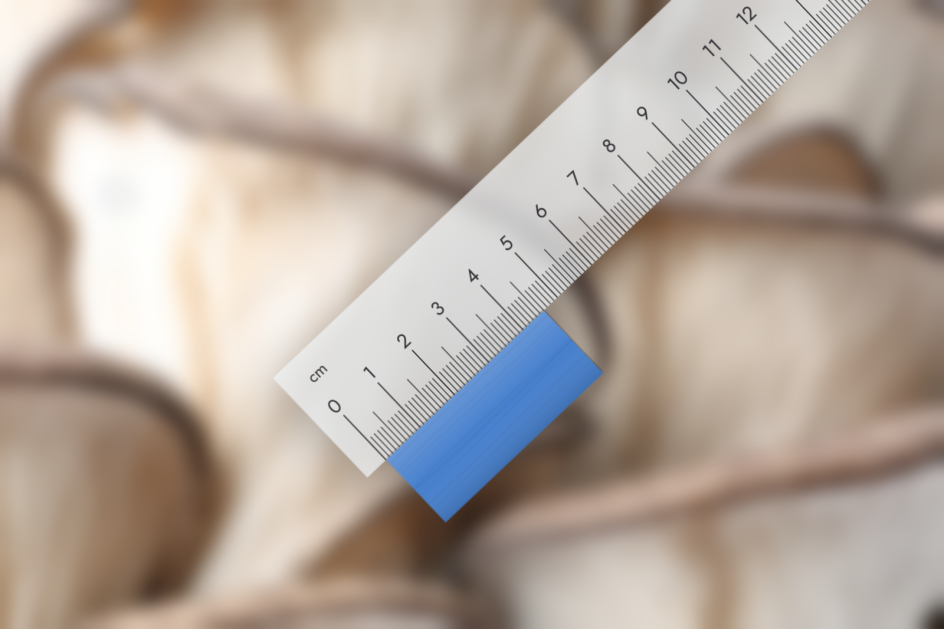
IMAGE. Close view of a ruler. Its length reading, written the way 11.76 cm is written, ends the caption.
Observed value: 4.6 cm
